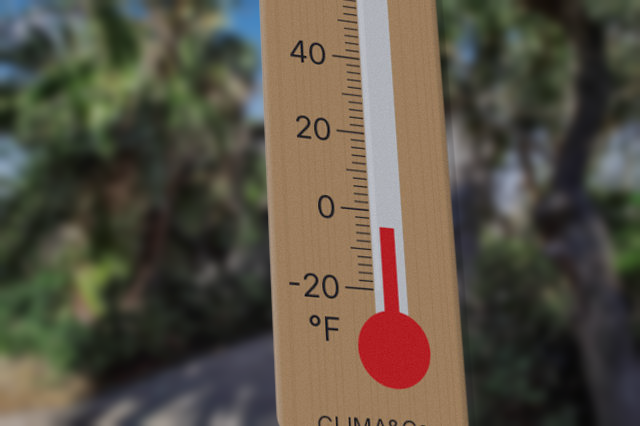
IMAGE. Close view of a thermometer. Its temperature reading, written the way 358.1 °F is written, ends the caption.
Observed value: -4 °F
